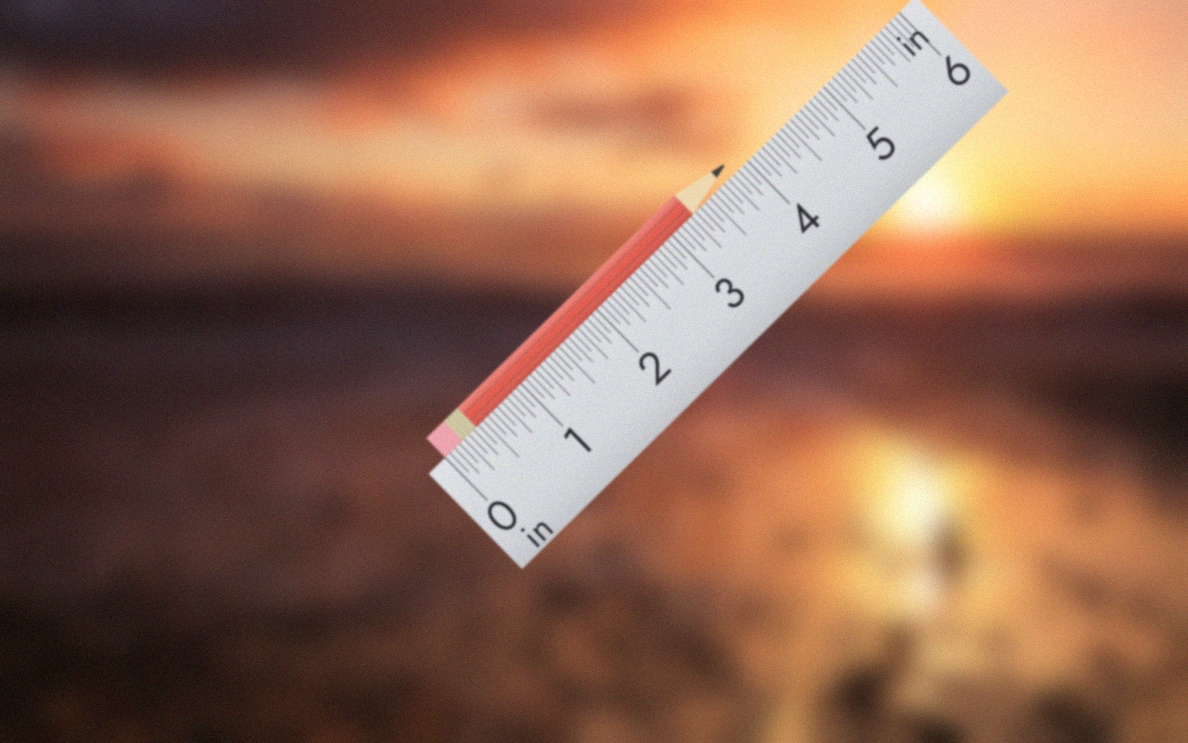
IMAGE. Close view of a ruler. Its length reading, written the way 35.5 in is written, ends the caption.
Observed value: 3.8125 in
